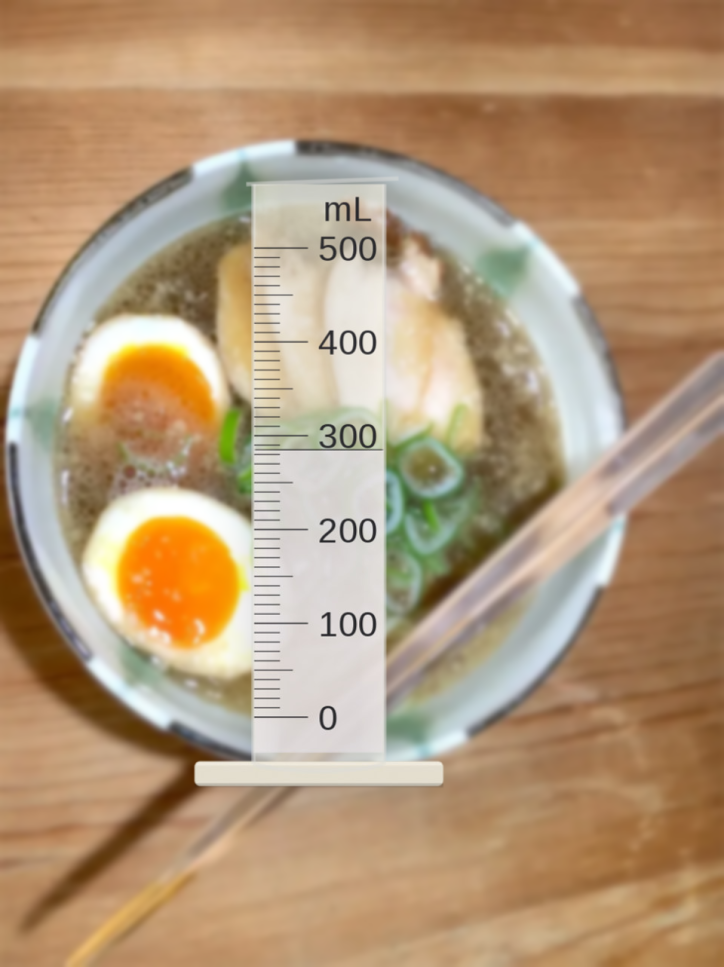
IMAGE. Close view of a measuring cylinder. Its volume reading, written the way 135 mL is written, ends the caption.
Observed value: 285 mL
